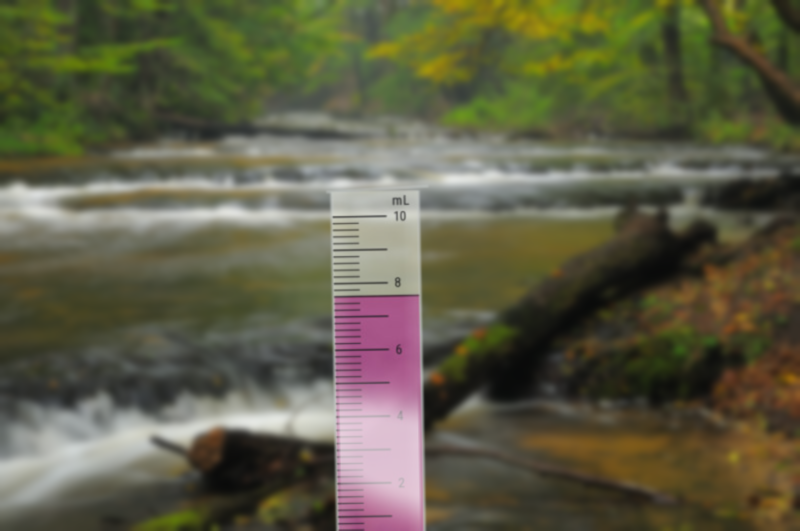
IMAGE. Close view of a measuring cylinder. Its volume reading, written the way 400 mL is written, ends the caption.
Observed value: 7.6 mL
